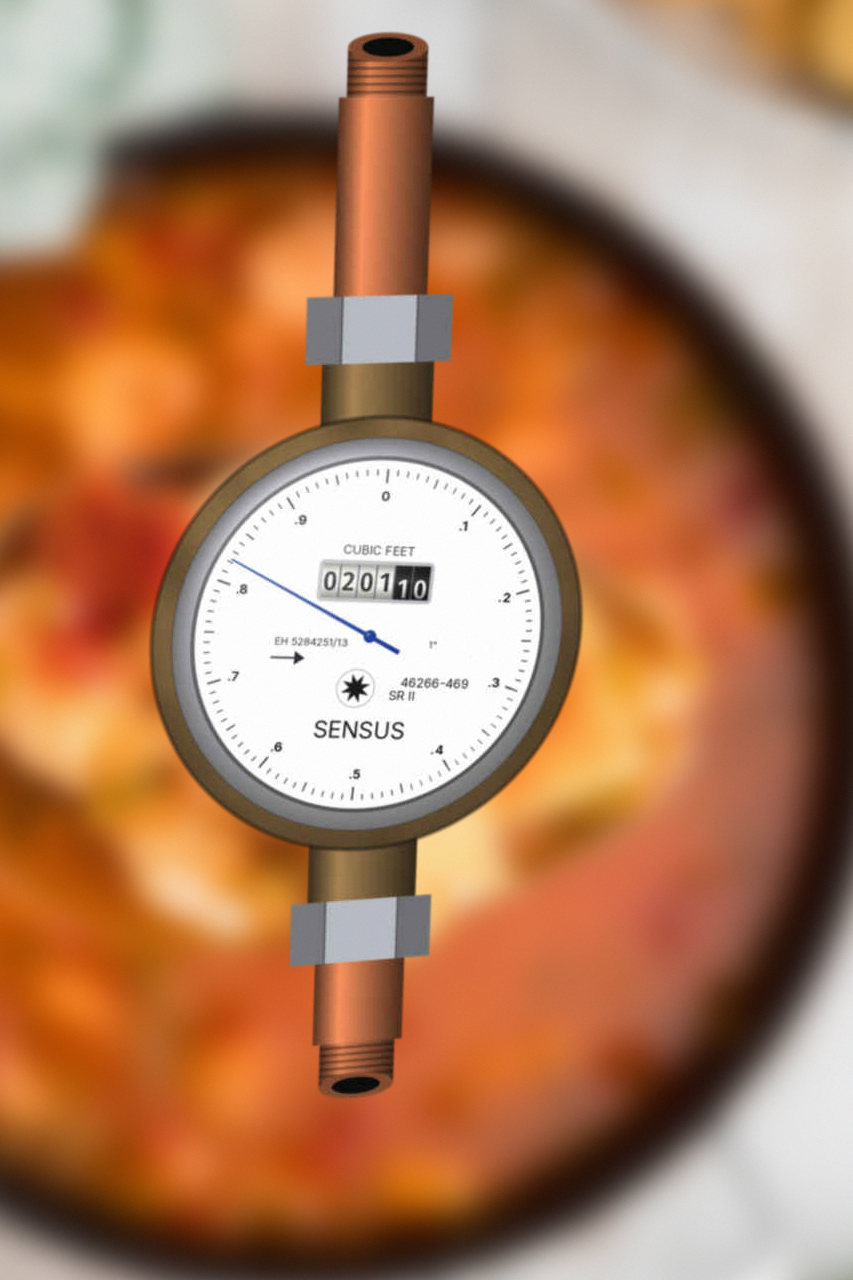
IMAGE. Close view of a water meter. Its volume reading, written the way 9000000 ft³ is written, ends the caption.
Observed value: 20109.82 ft³
